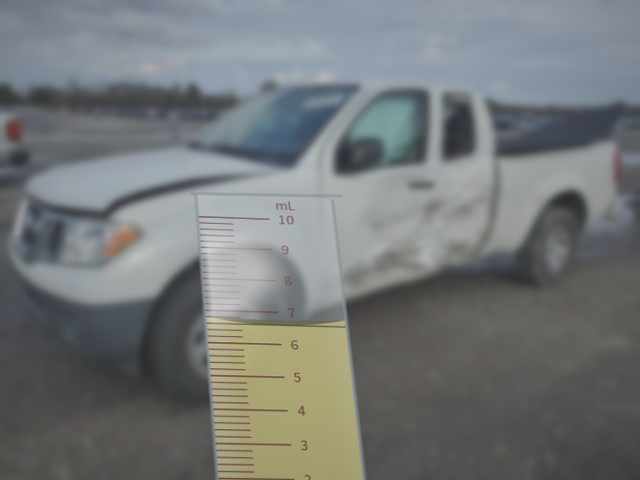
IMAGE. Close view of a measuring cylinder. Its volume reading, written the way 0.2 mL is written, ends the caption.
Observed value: 6.6 mL
